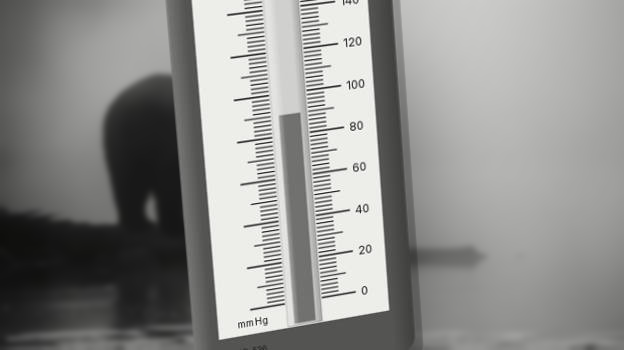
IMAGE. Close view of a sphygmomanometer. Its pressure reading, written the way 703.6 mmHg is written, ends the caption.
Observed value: 90 mmHg
